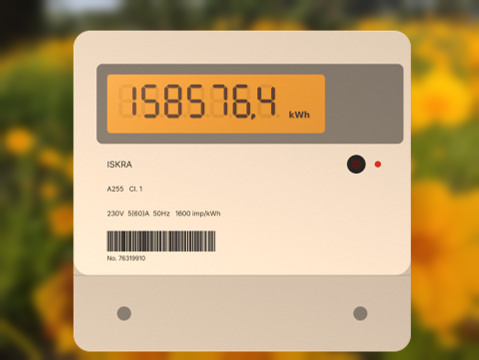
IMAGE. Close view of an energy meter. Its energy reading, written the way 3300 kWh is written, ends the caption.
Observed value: 158576.4 kWh
